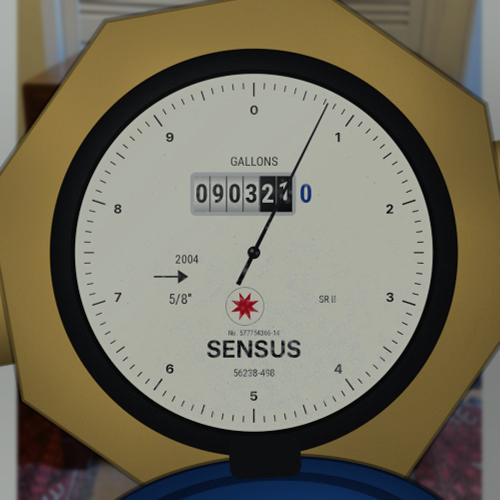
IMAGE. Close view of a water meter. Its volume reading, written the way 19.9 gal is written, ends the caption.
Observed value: 903210.7 gal
